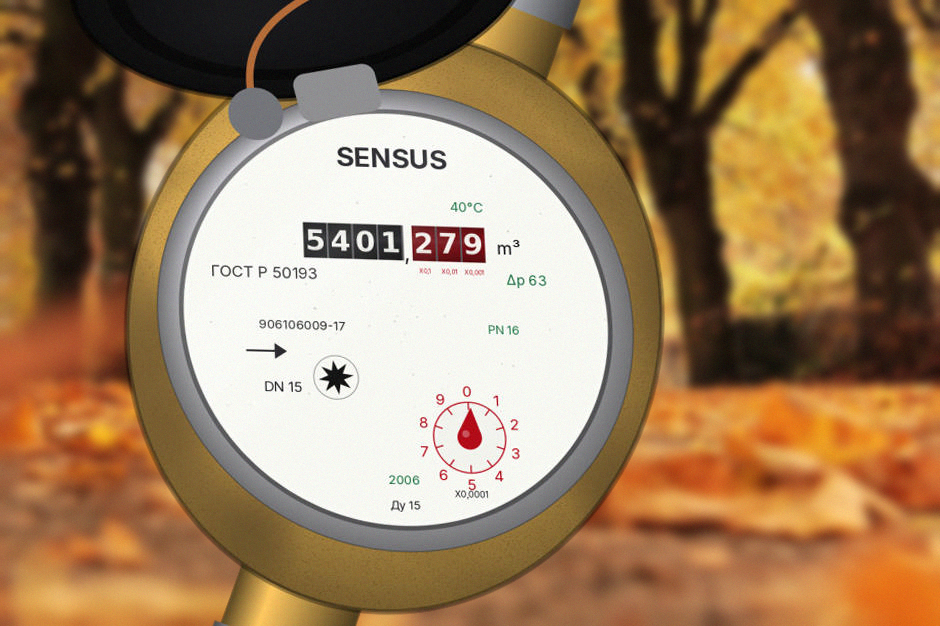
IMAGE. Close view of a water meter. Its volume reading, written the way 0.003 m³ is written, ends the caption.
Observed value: 5401.2790 m³
